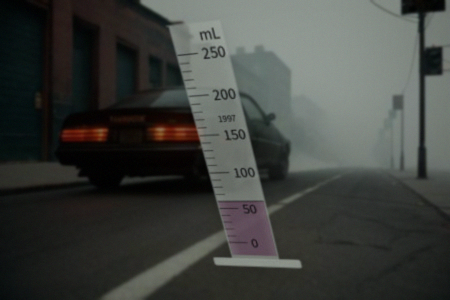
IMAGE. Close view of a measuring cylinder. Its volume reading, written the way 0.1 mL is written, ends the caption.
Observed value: 60 mL
